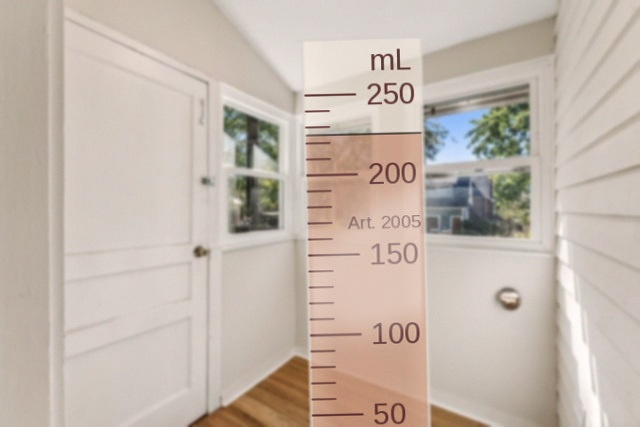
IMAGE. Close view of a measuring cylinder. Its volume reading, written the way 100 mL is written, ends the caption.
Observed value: 225 mL
